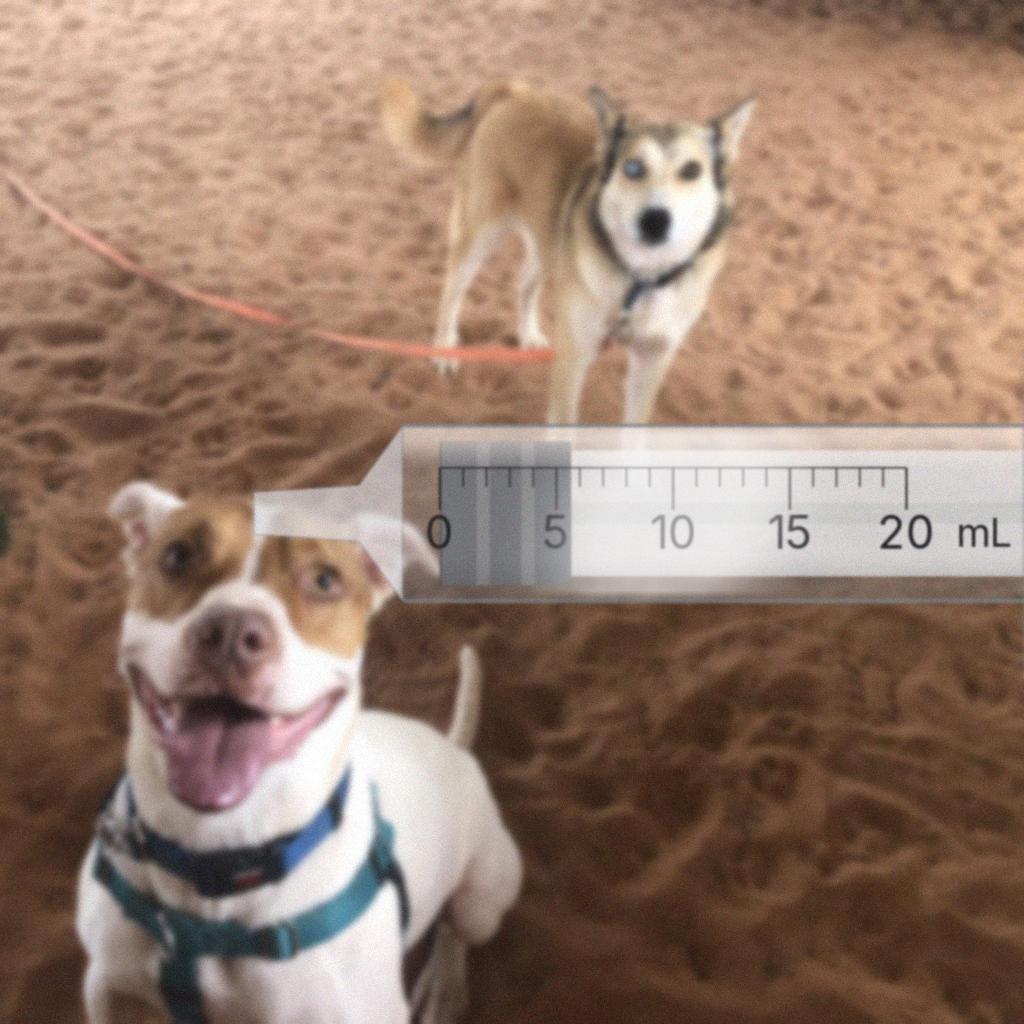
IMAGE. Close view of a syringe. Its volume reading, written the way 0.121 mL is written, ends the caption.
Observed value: 0 mL
